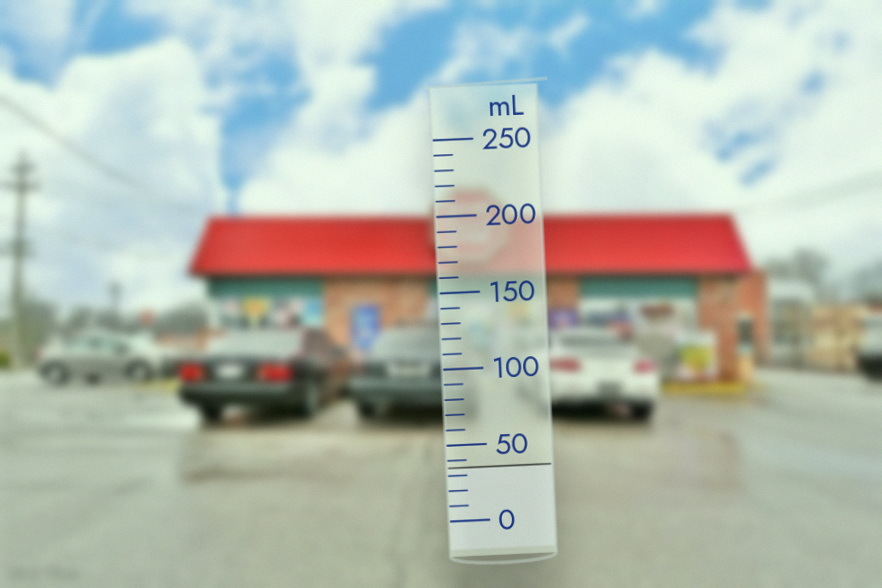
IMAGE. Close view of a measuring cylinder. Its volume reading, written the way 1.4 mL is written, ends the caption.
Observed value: 35 mL
